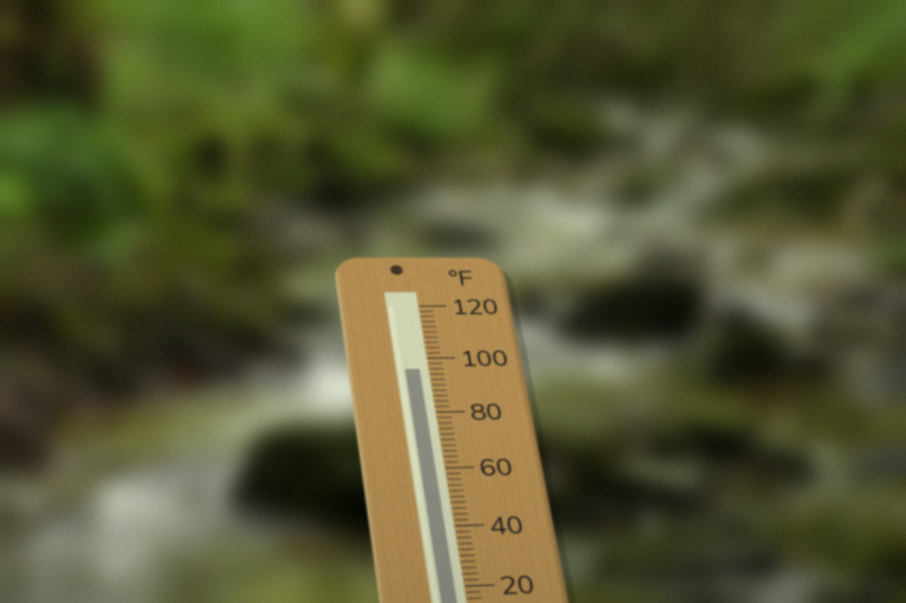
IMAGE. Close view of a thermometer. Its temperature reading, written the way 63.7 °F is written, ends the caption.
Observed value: 96 °F
